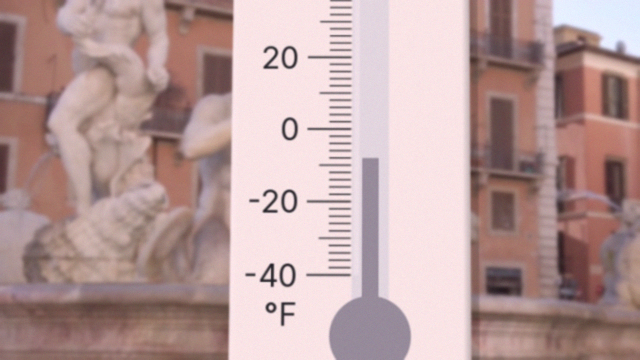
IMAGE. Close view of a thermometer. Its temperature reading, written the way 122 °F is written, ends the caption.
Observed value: -8 °F
